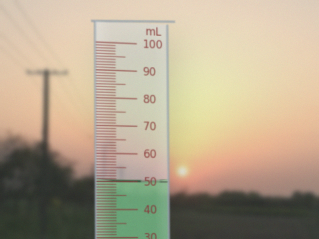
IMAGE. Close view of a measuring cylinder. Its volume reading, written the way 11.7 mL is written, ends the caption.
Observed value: 50 mL
